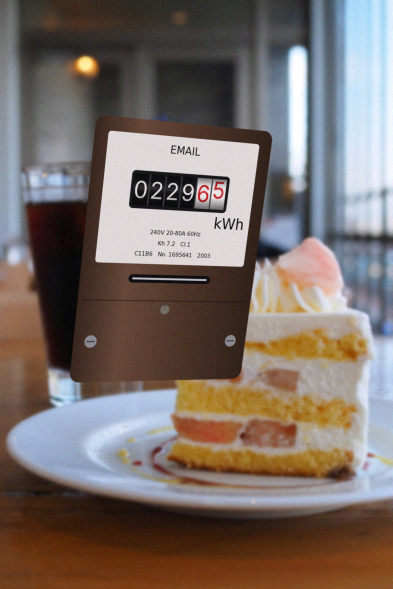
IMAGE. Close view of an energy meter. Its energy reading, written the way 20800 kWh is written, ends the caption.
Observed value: 229.65 kWh
